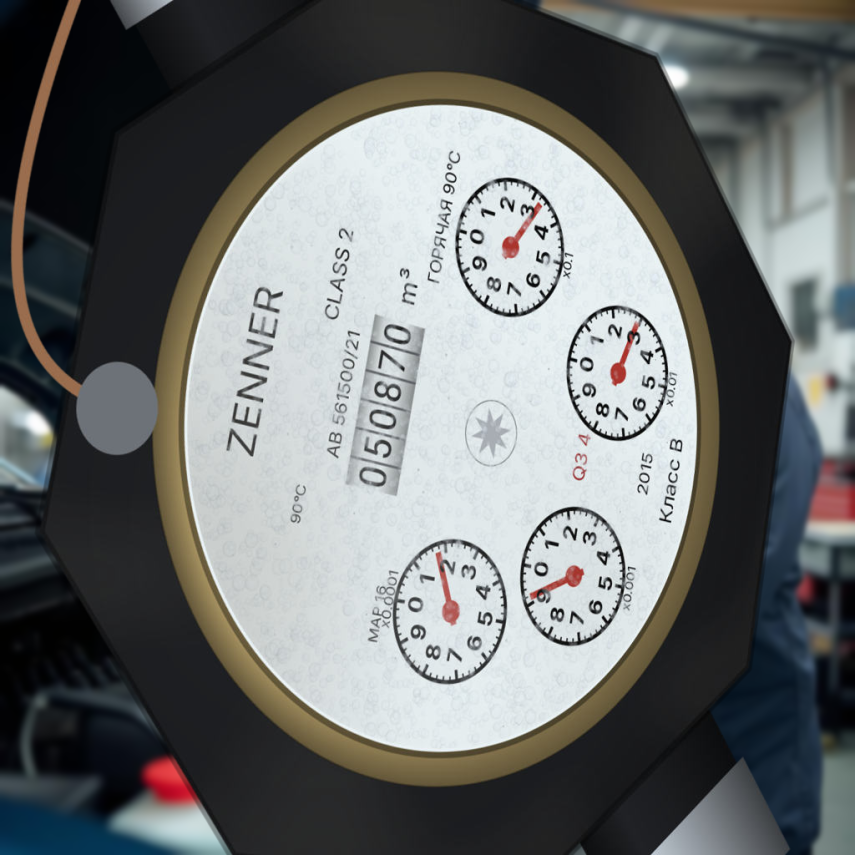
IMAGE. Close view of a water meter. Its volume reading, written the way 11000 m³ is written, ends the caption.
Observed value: 50870.3291 m³
